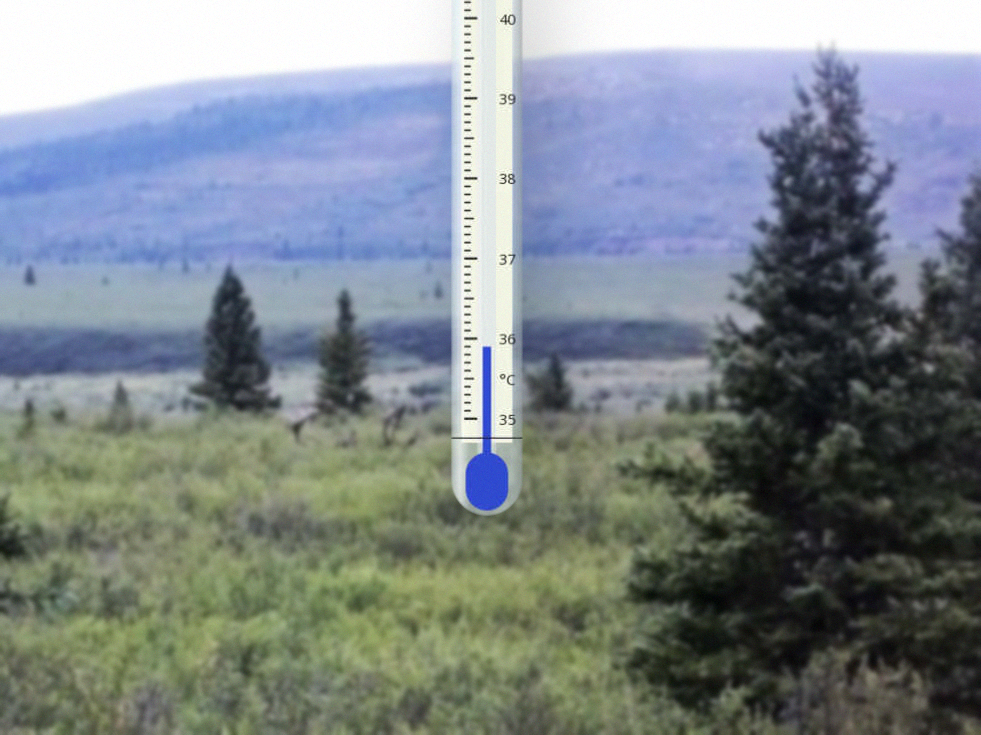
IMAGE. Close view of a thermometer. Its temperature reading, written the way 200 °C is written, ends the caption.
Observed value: 35.9 °C
